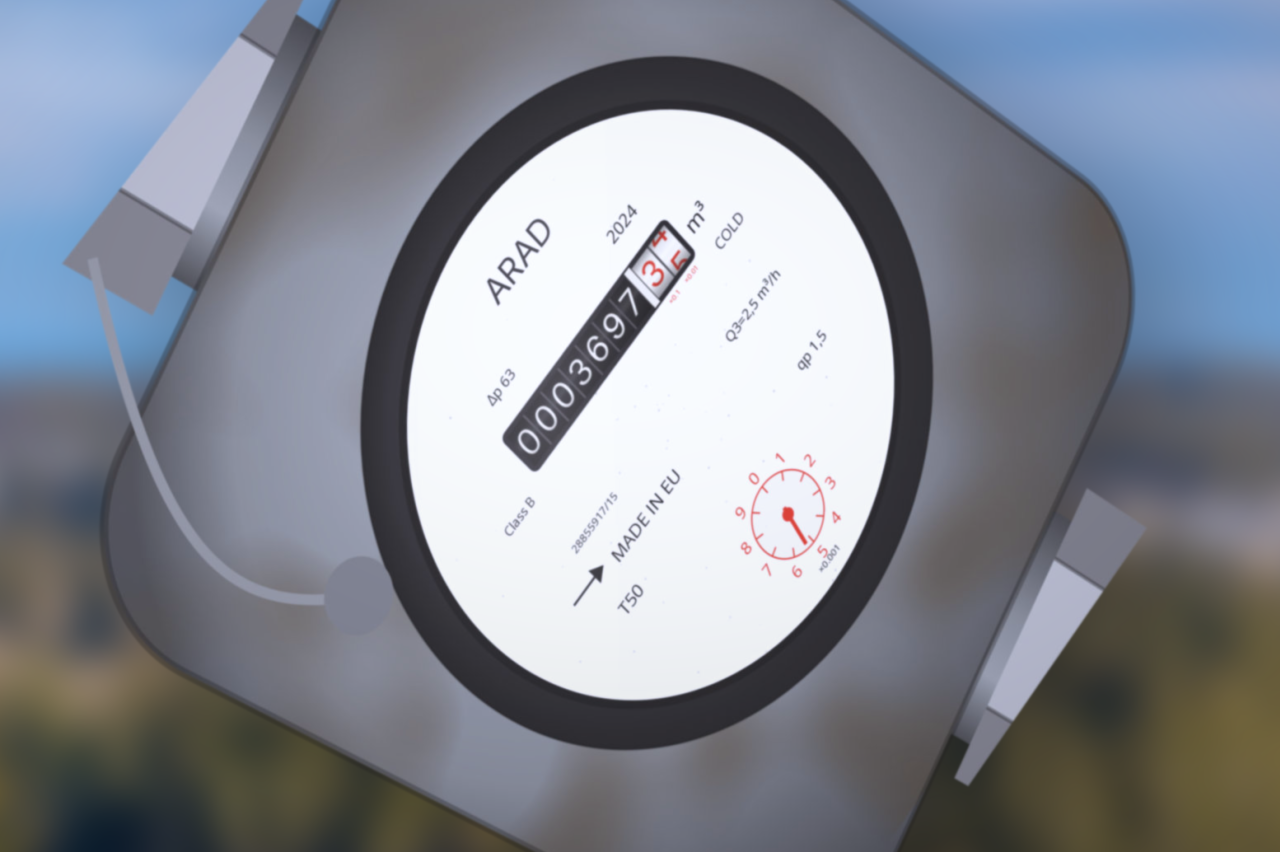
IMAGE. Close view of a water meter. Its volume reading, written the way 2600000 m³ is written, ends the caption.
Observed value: 3697.345 m³
